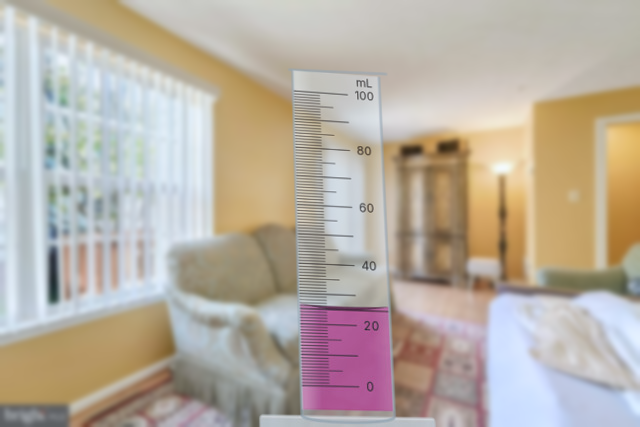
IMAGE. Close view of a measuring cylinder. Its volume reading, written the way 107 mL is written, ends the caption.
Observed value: 25 mL
